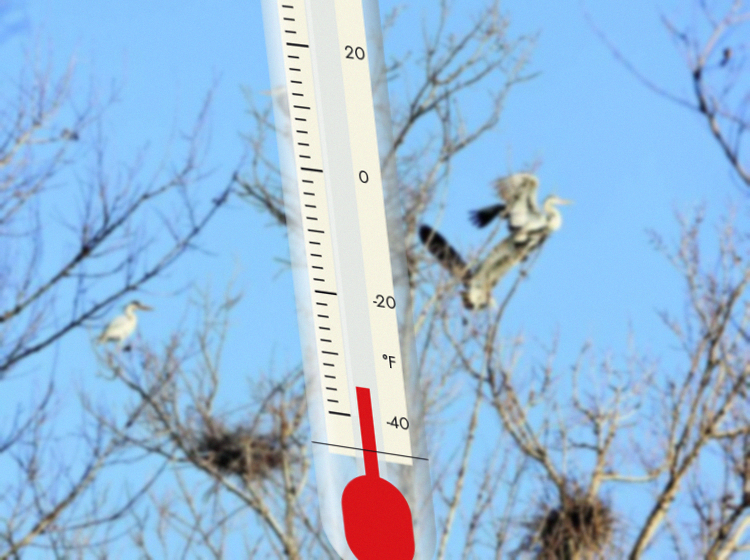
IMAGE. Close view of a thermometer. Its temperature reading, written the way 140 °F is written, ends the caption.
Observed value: -35 °F
